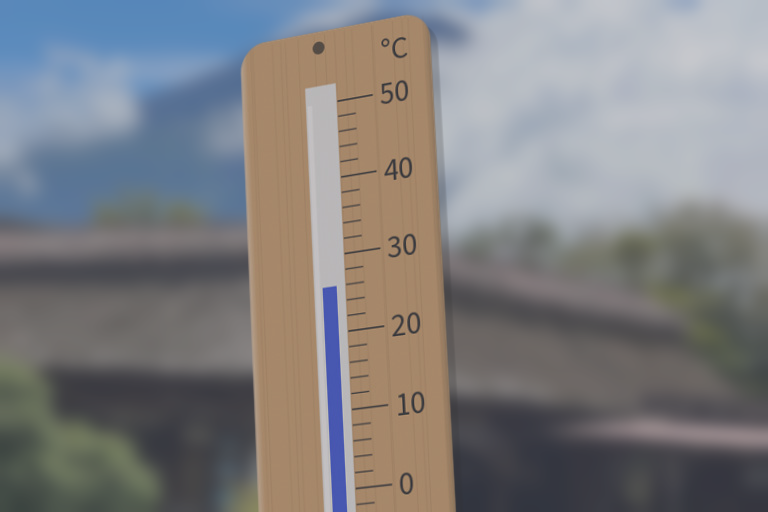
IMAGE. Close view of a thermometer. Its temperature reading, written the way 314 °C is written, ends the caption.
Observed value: 26 °C
